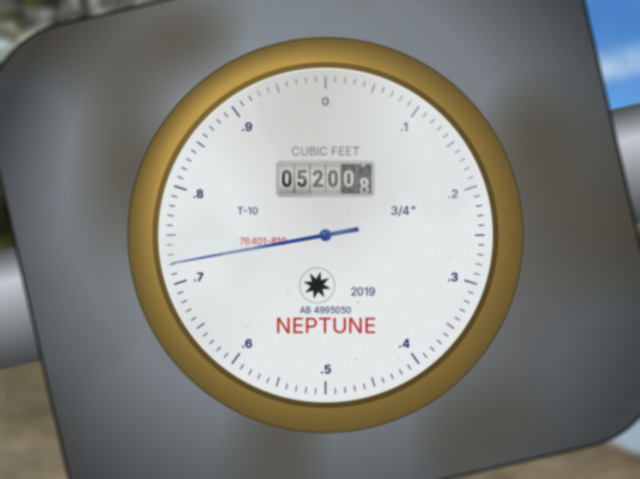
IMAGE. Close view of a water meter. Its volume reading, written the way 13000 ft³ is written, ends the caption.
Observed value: 52007.72 ft³
